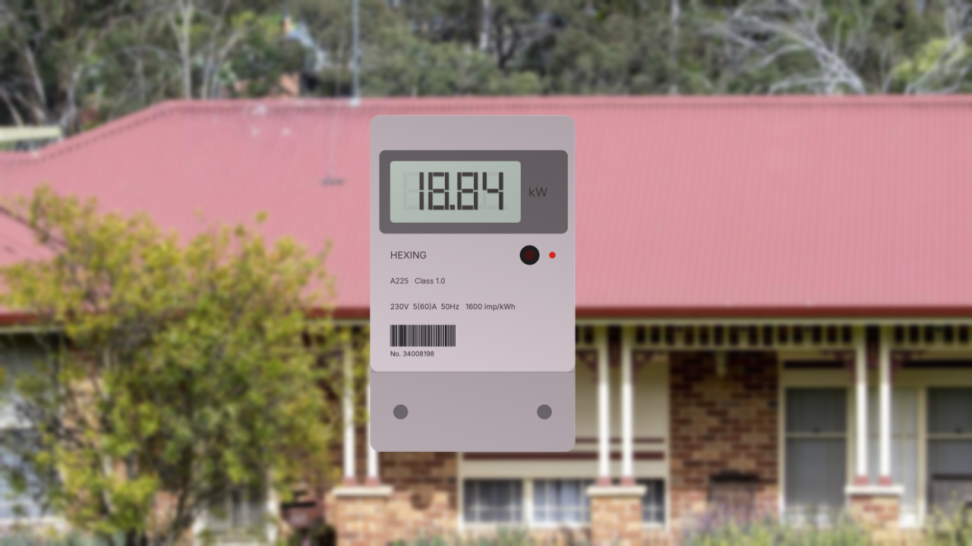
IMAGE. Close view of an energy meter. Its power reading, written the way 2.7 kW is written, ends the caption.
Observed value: 18.84 kW
